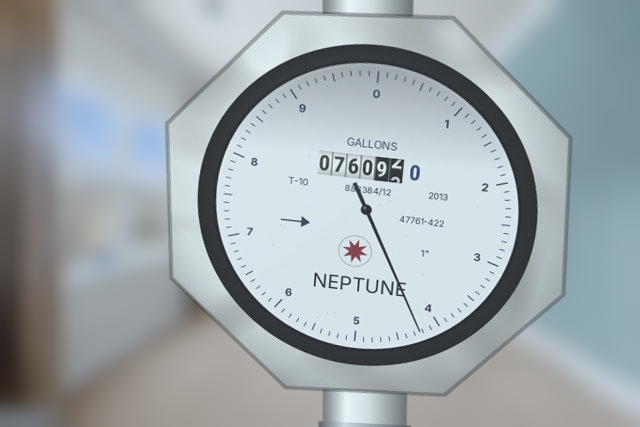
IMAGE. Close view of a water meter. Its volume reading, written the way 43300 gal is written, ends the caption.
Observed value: 760924.2 gal
